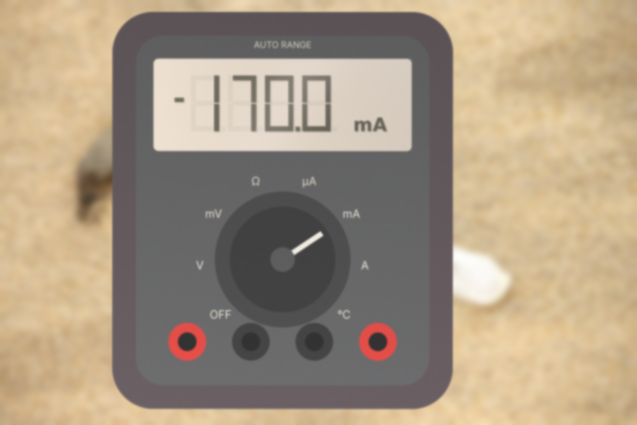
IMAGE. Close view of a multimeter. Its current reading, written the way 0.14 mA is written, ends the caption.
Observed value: -170.0 mA
